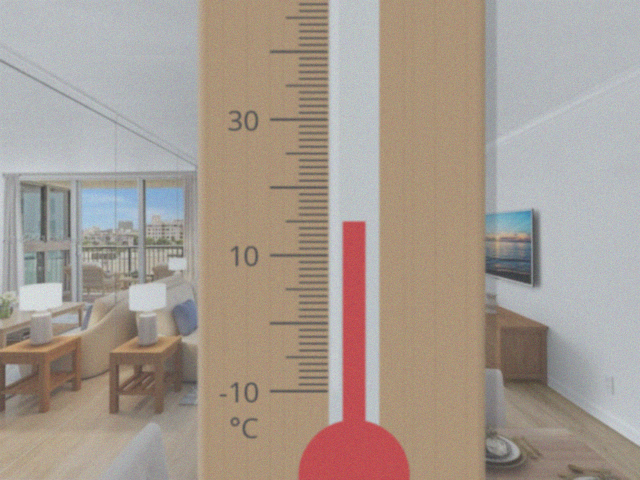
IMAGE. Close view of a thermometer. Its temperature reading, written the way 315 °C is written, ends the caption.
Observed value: 15 °C
